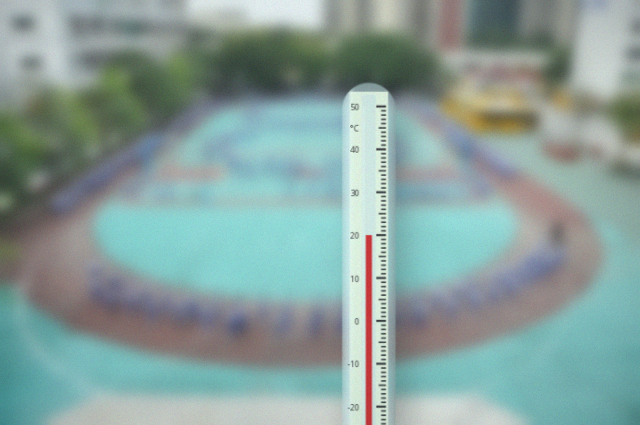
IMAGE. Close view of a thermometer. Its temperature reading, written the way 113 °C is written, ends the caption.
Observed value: 20 °C
